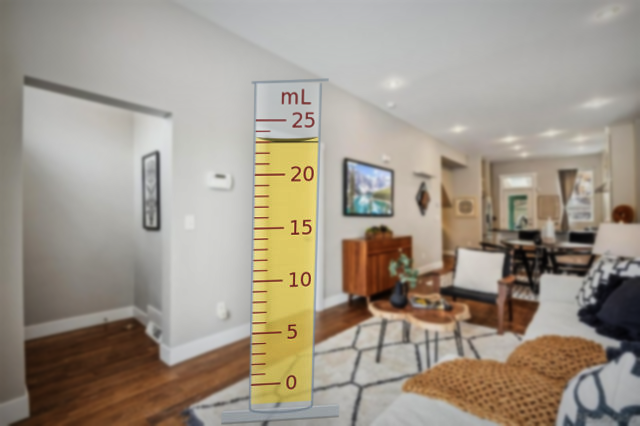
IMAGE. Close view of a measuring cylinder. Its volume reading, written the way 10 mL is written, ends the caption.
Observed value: 23 mL
